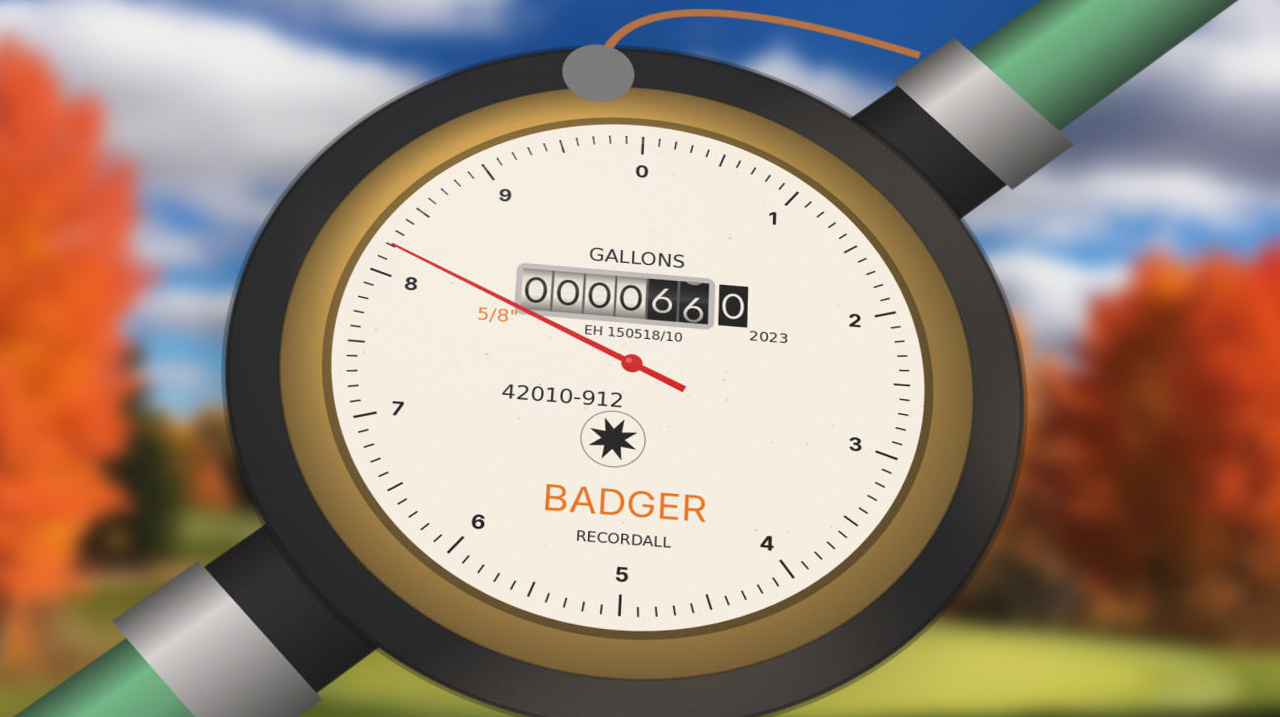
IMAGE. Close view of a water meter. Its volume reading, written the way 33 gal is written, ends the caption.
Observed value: 658.2 gal
